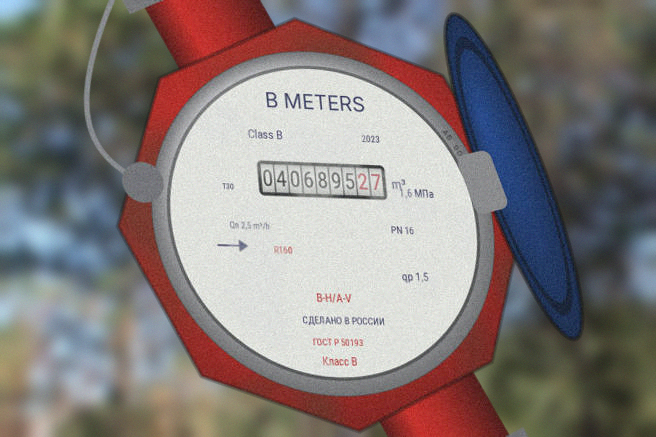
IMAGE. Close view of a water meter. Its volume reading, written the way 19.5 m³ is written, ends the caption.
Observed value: 406895.27 m³
